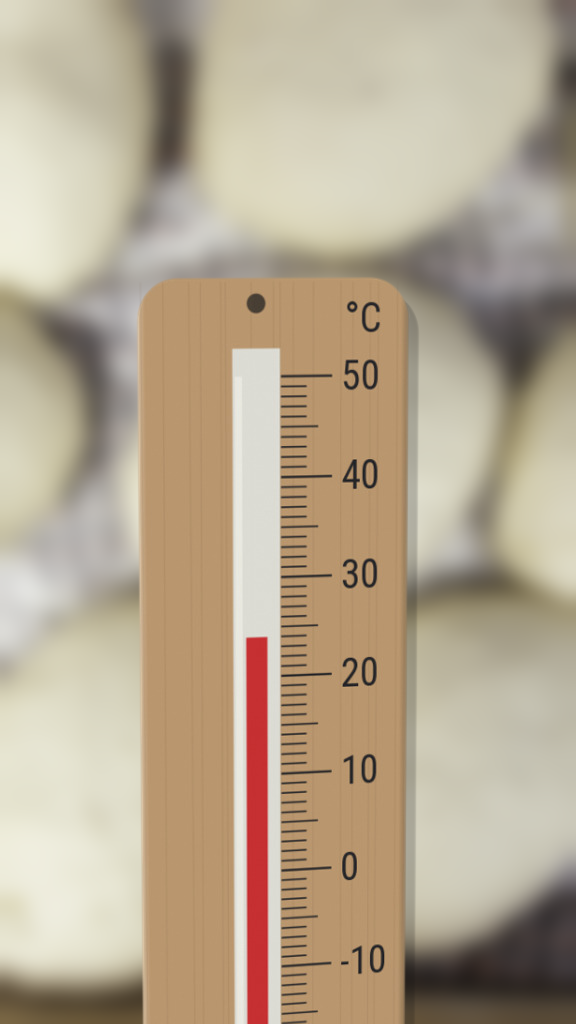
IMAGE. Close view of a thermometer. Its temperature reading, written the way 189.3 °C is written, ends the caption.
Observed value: 24 °C
